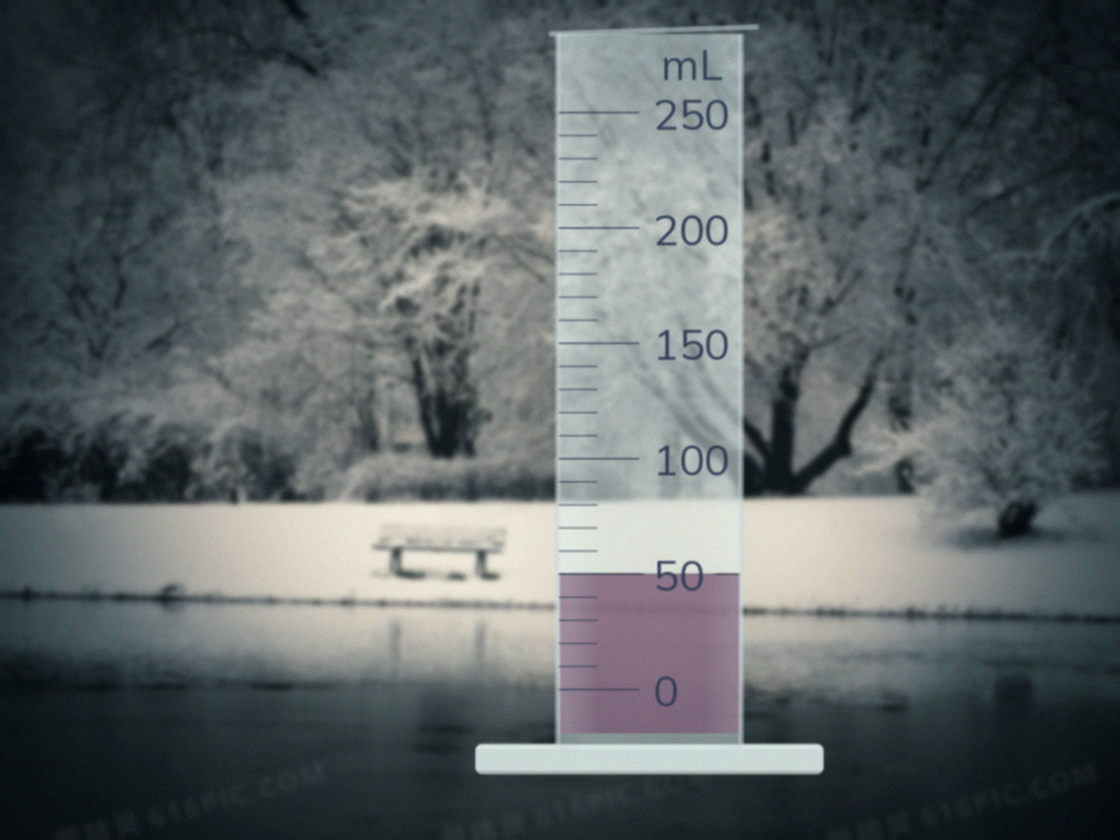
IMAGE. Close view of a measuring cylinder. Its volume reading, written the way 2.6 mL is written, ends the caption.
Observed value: 50 mL
